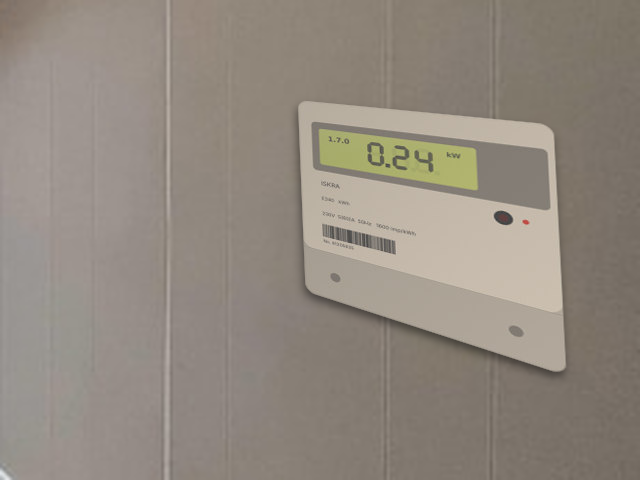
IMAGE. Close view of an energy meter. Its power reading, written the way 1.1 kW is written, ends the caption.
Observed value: 0.24 kW
